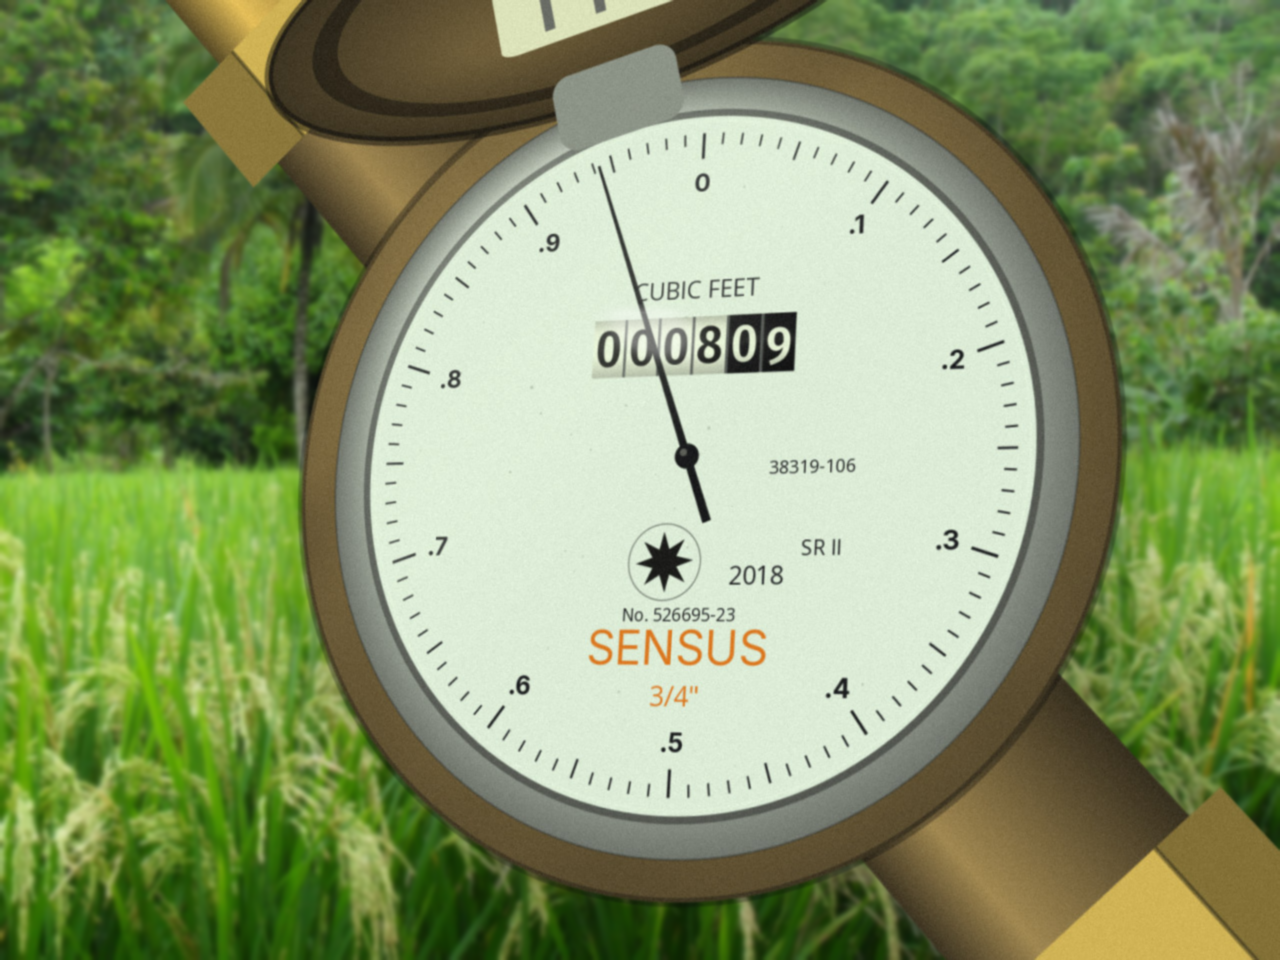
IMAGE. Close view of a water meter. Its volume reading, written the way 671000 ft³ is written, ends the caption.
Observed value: 808.94 ft³
